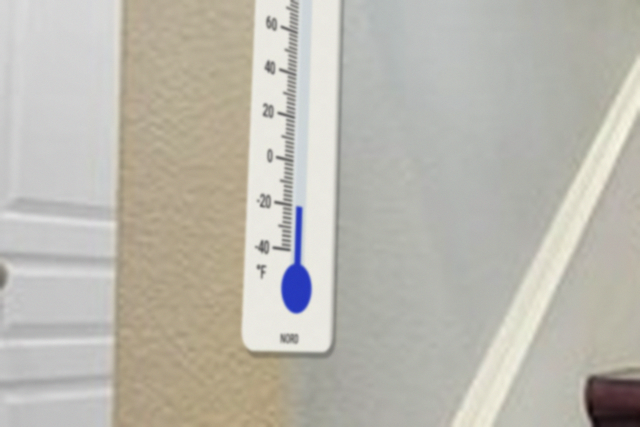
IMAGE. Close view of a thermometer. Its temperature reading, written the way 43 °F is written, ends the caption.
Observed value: -20 °F
